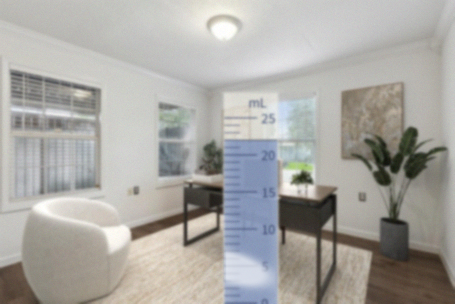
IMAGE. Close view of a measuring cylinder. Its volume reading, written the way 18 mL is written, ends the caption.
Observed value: 22 mL
